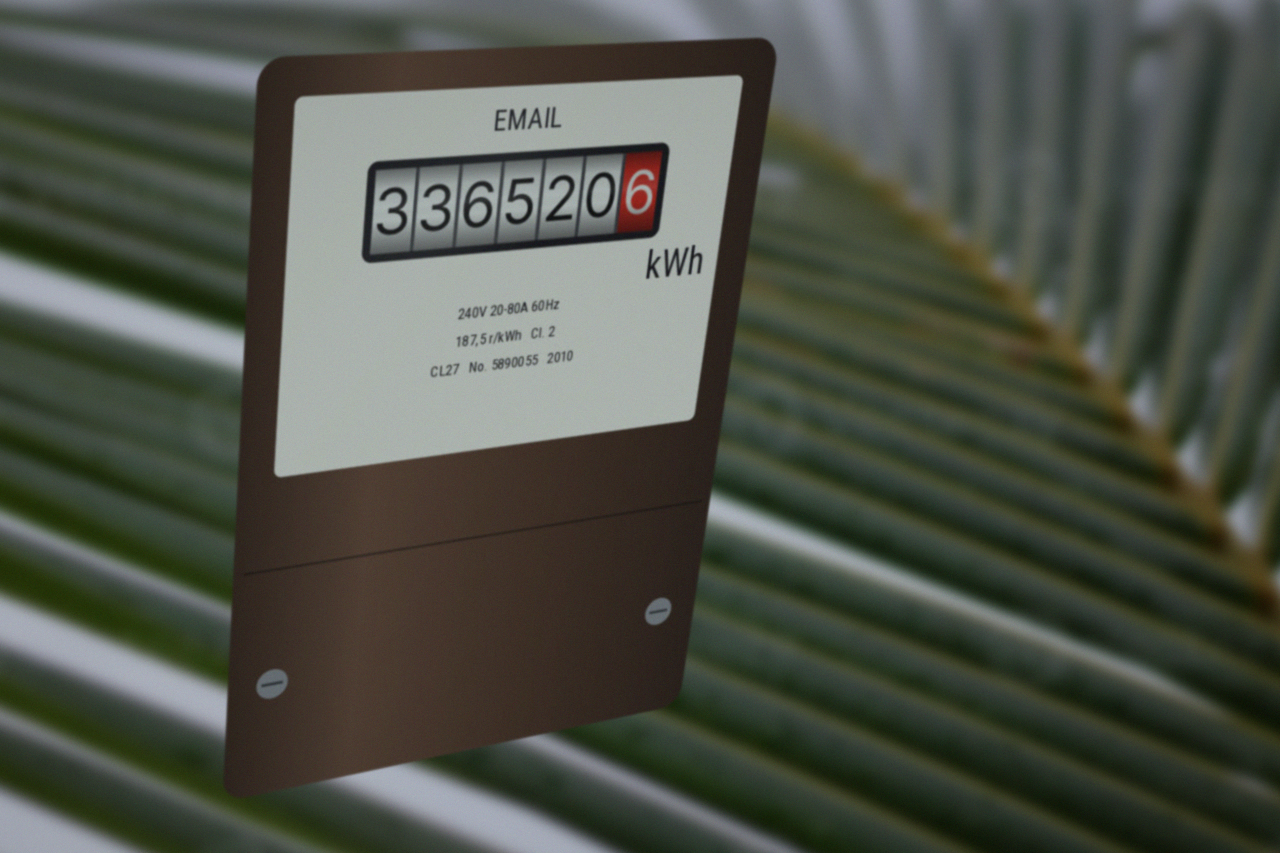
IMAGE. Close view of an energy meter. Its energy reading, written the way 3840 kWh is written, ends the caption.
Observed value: 336520.6 kWh
